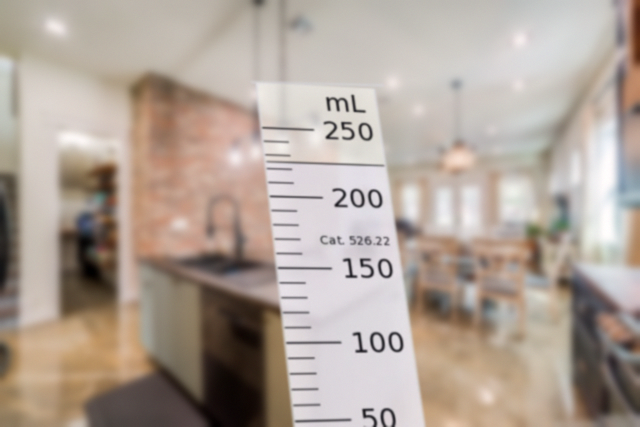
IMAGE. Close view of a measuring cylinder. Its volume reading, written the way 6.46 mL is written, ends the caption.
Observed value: 225 mL
